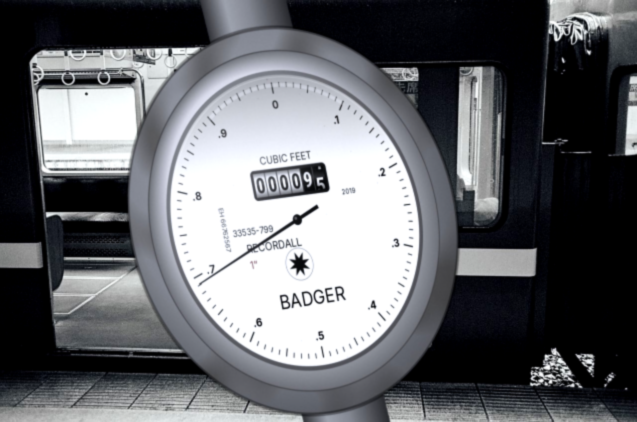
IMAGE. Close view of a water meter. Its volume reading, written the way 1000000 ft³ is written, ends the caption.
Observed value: 94.69 ft³
